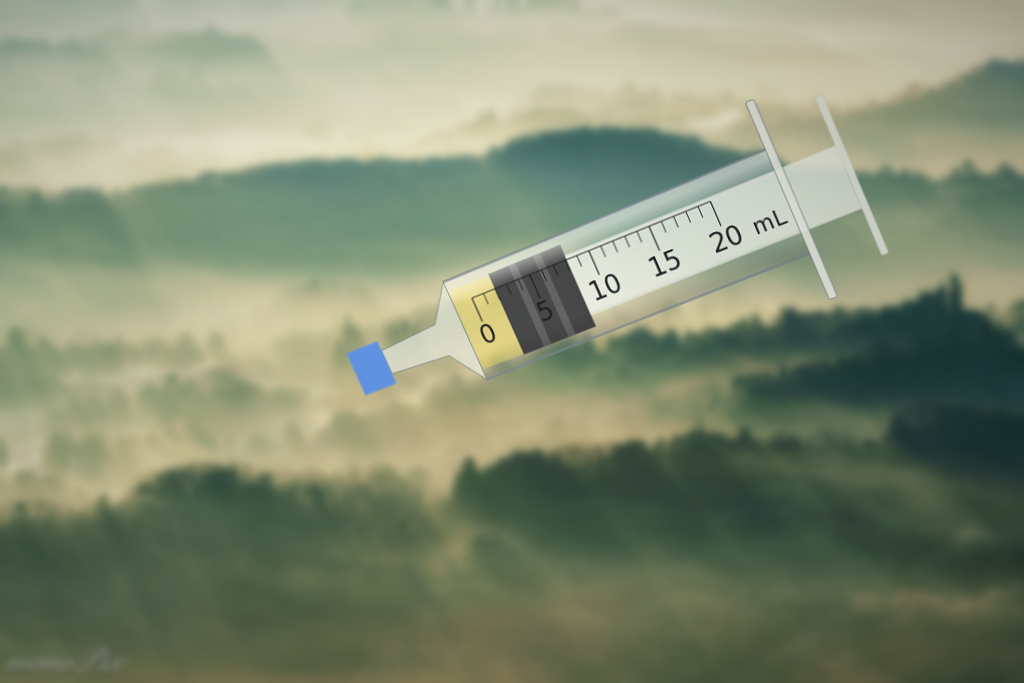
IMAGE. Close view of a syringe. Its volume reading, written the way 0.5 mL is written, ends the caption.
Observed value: 2 mL
